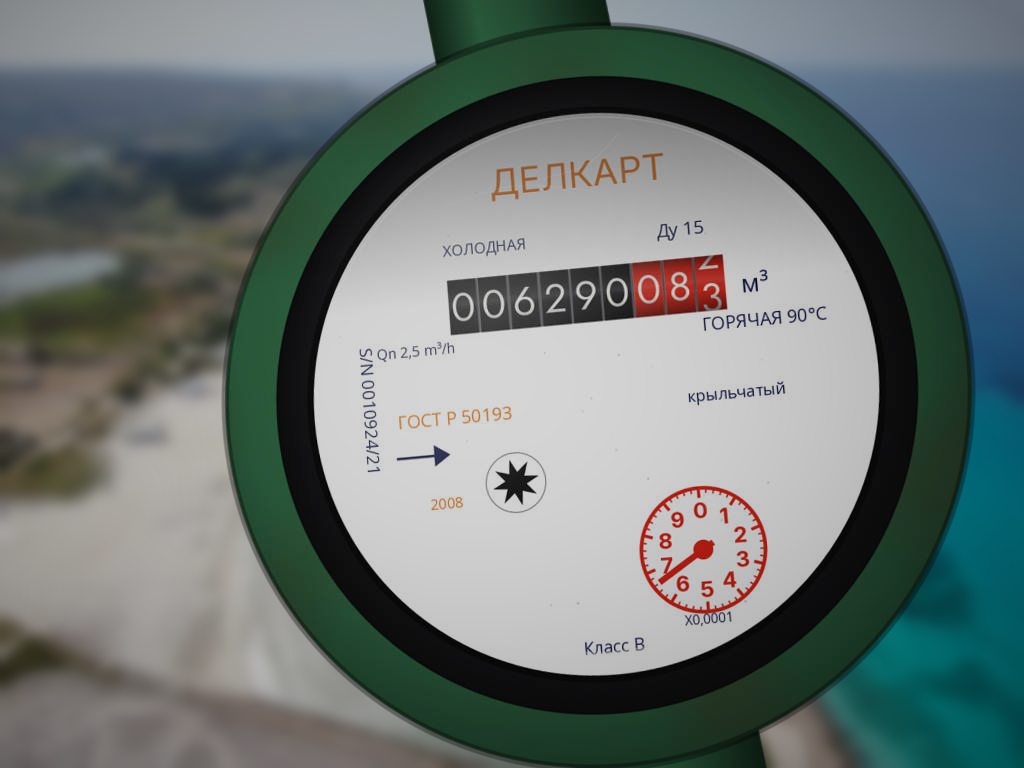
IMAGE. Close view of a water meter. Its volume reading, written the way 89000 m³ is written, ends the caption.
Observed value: 6290.0826 m³
